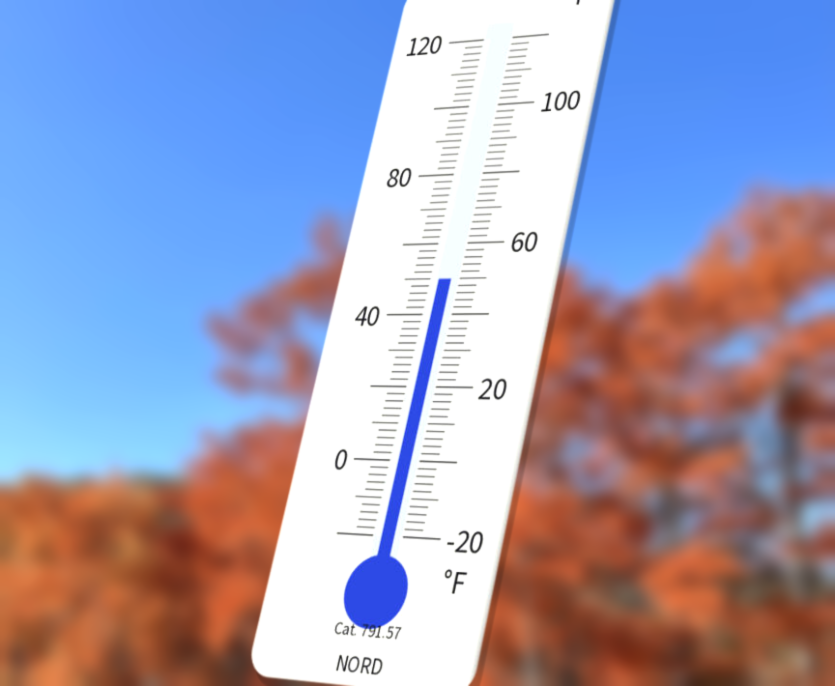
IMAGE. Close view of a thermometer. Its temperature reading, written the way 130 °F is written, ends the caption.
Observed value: 50 °F
